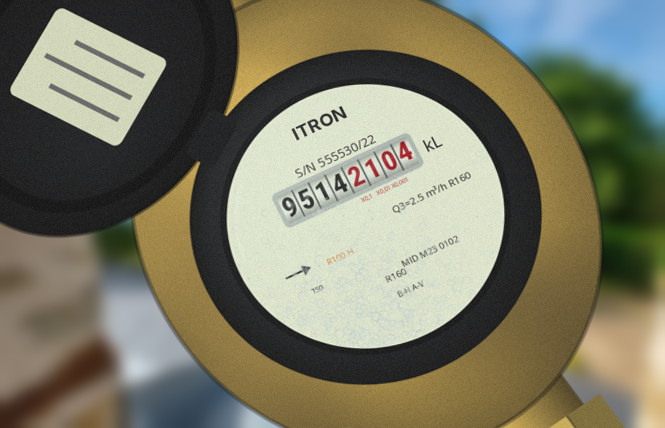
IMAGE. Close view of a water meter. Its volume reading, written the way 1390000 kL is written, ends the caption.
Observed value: 9514.2104 kL
